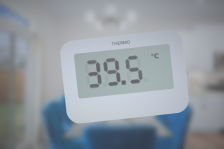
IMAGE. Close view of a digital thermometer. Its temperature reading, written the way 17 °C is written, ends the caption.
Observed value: 39.5 °C
